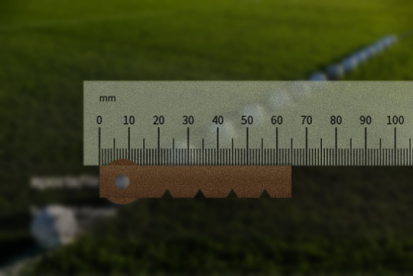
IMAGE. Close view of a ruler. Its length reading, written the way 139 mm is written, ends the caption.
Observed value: 65 mm
